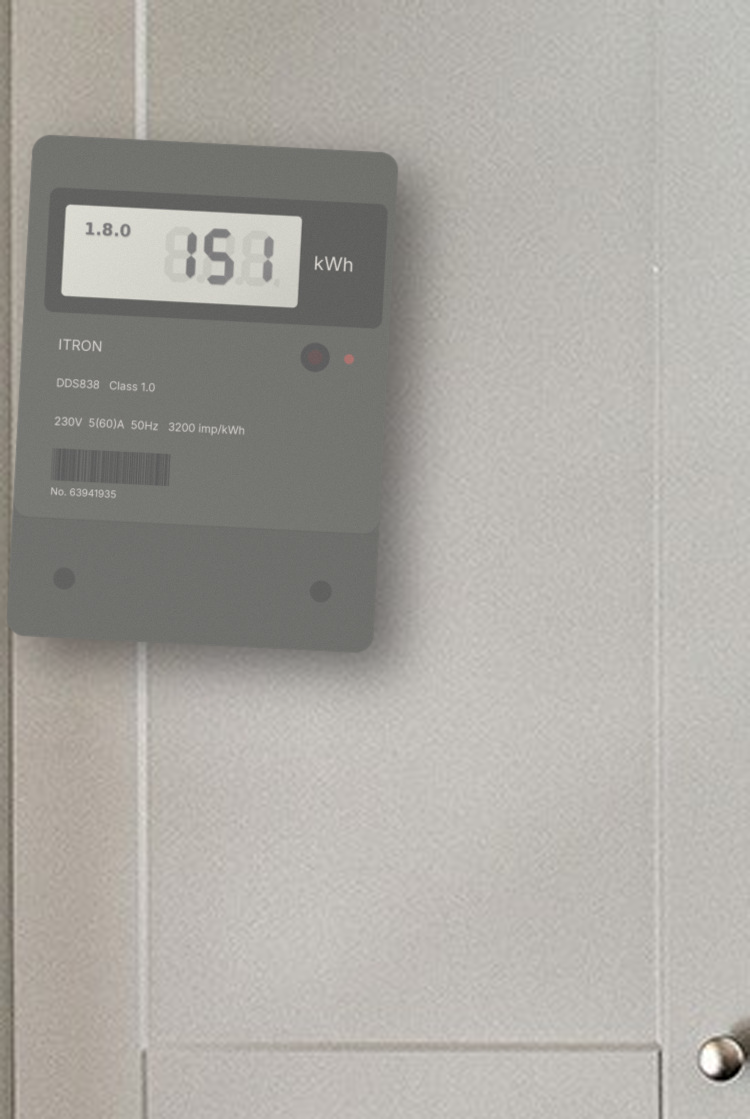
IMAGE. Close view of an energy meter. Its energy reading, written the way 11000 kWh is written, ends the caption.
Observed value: 151 kWh
